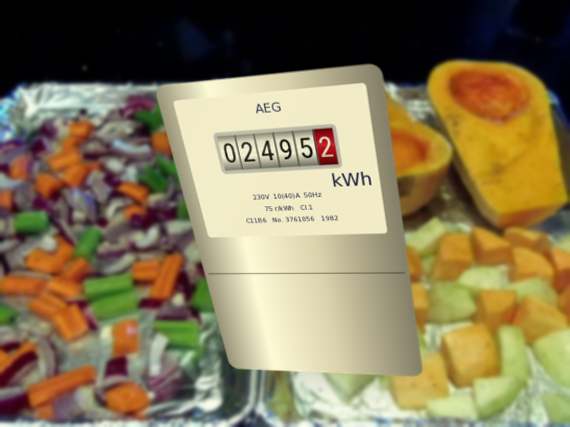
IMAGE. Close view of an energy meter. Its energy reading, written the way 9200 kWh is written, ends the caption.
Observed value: 2495.2 kWh
